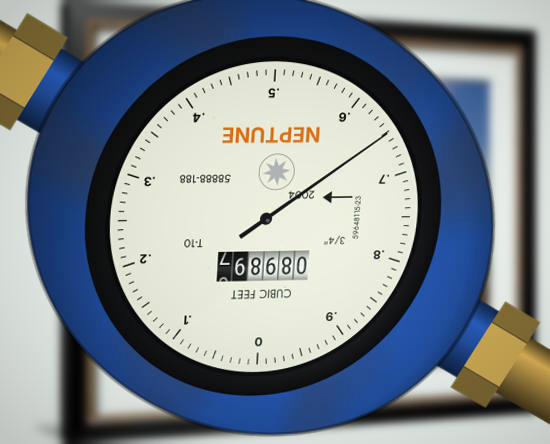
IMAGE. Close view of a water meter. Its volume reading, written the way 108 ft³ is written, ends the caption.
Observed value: 89896.65 ft³
